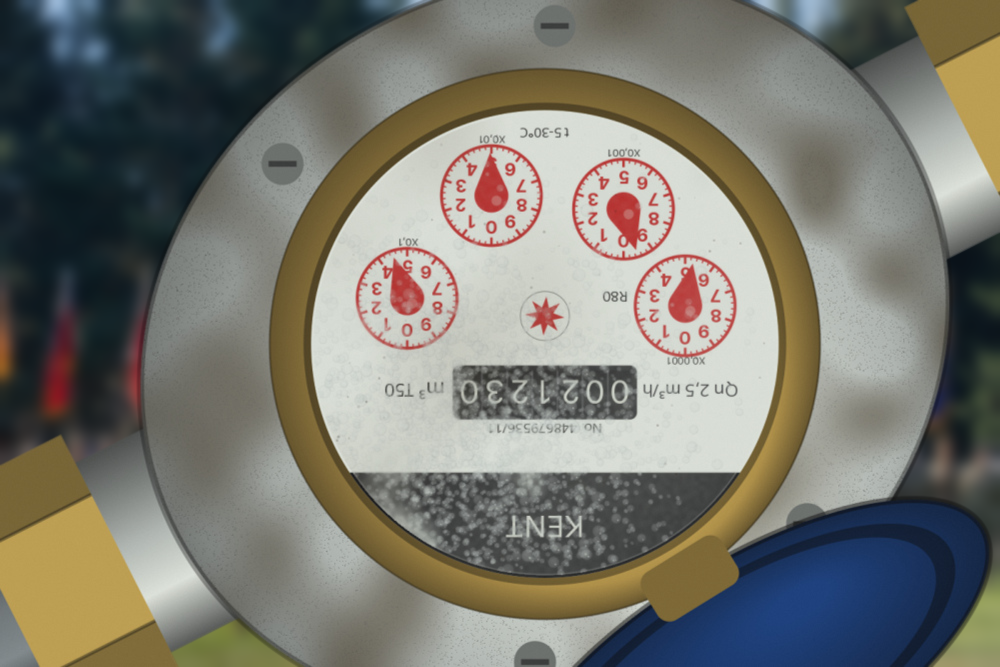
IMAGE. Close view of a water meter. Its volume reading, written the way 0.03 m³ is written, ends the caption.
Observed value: 21230.4495 m³
